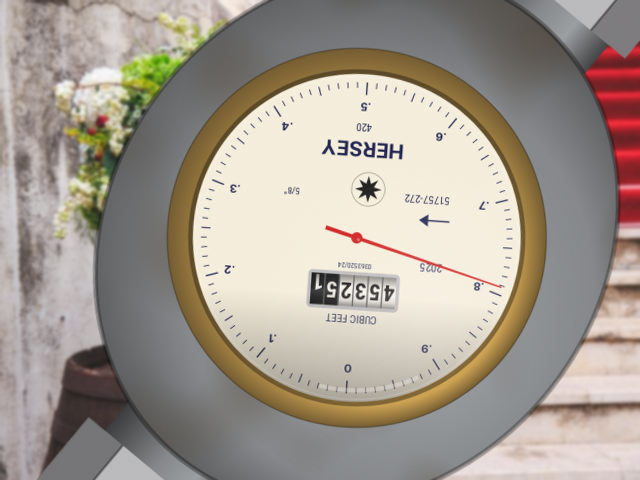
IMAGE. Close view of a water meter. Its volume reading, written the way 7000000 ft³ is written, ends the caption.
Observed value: 453250.79 ft³
